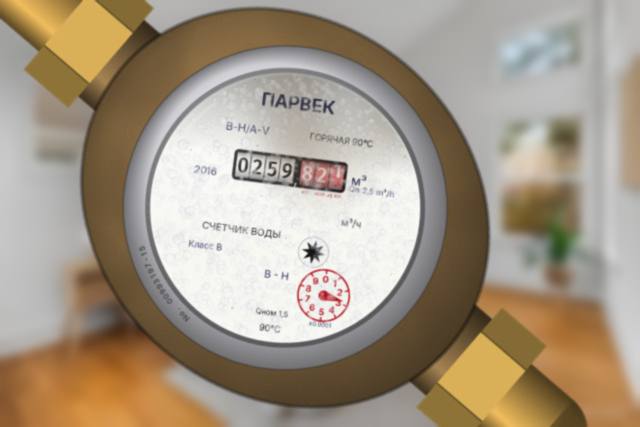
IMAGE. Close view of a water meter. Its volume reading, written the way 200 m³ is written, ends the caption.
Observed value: 259.8212 m³
